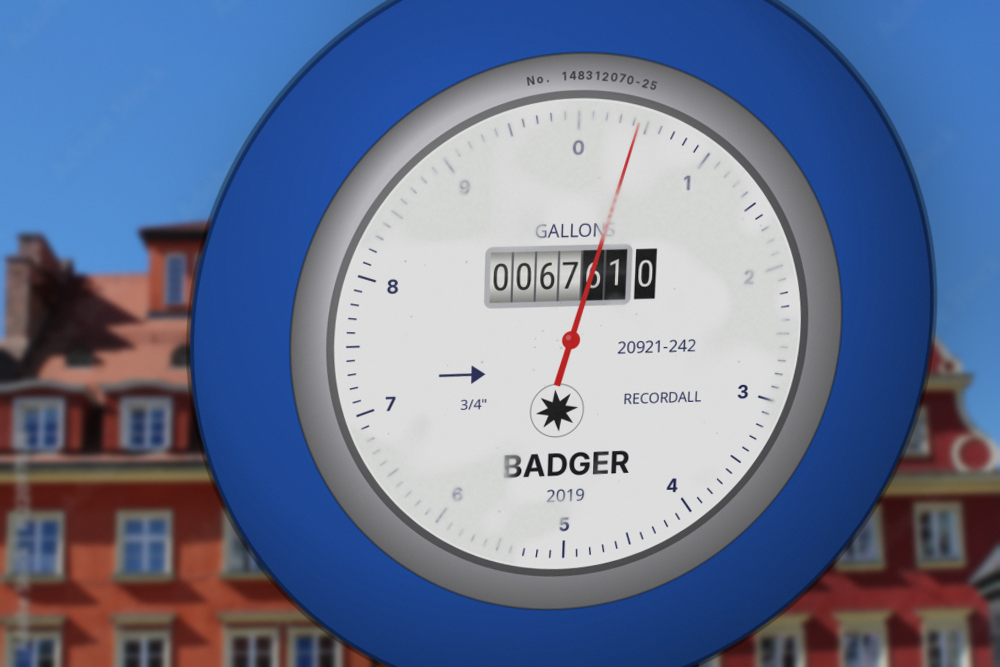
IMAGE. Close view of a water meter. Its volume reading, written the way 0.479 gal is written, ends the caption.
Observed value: 67610.4 gal
